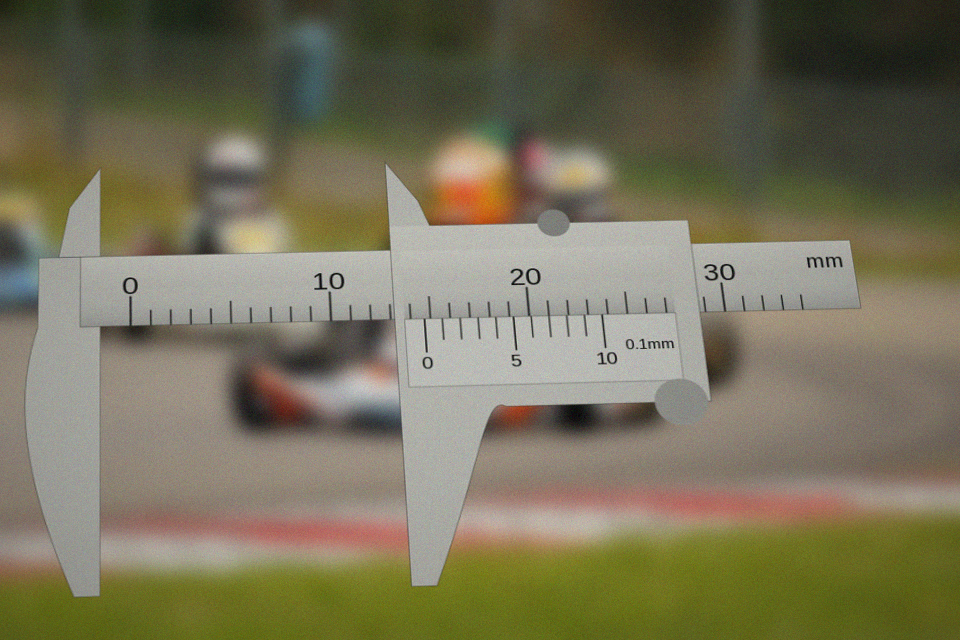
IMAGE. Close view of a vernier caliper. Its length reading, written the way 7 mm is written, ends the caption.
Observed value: 14.7 mm
